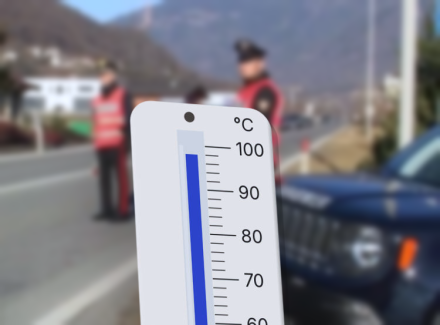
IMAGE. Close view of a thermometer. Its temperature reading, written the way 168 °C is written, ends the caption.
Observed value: 98 °C
